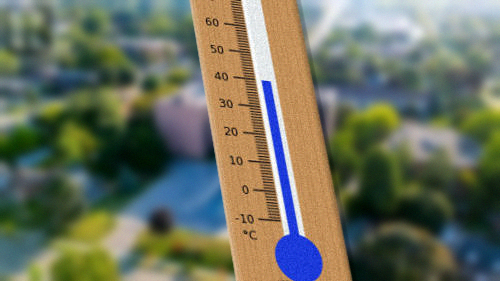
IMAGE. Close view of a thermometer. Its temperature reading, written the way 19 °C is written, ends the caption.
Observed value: 40 °C
